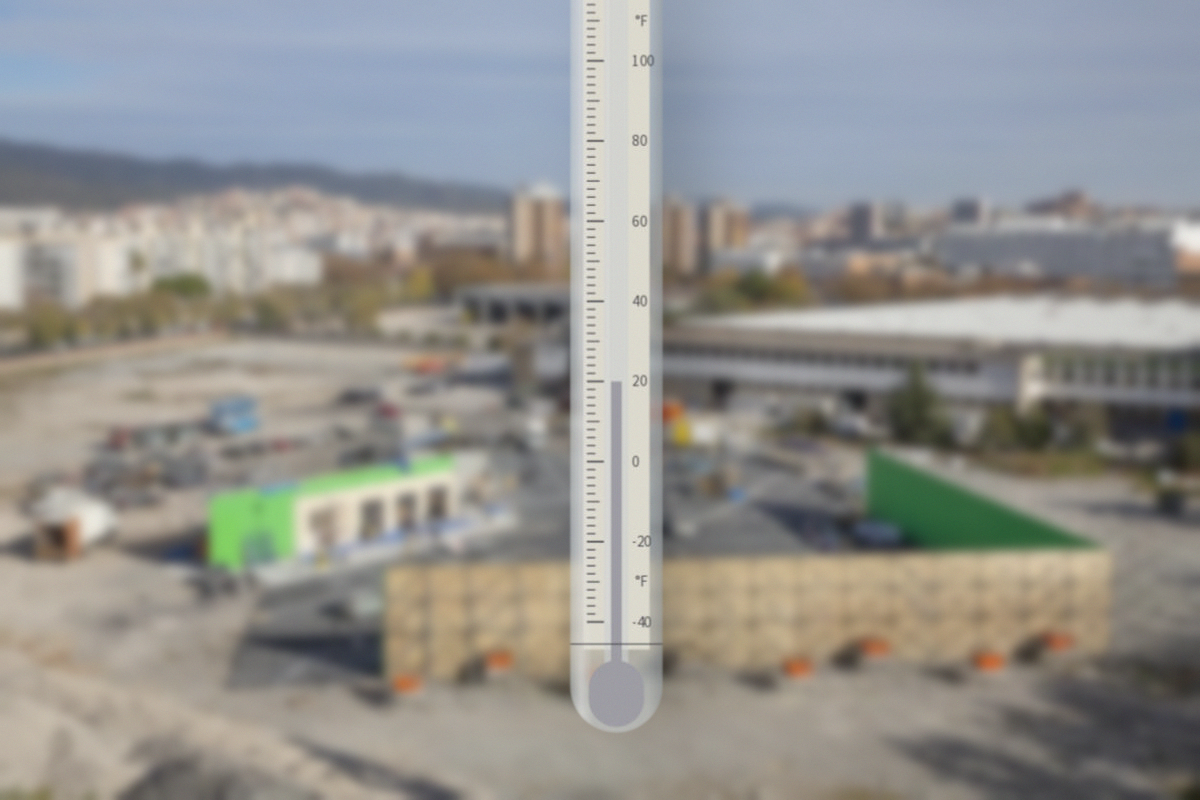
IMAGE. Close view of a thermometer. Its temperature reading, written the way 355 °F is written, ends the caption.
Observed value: 20 °F
